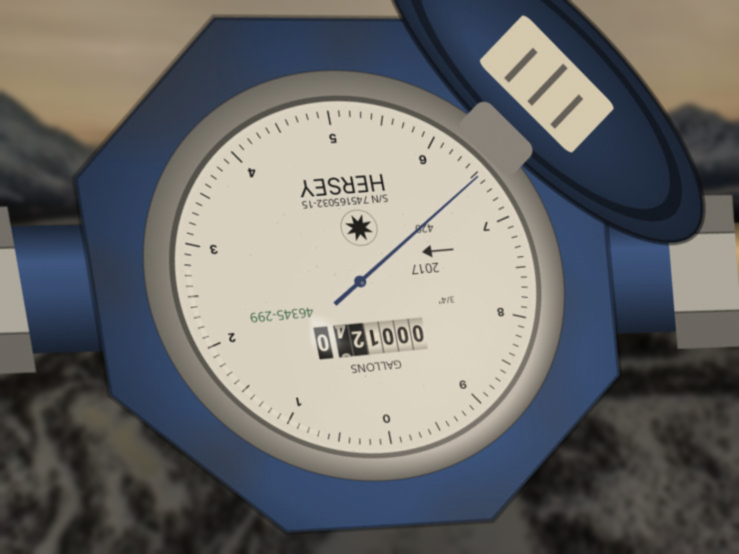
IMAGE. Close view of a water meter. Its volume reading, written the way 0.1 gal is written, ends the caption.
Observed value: 1236.5 gal
